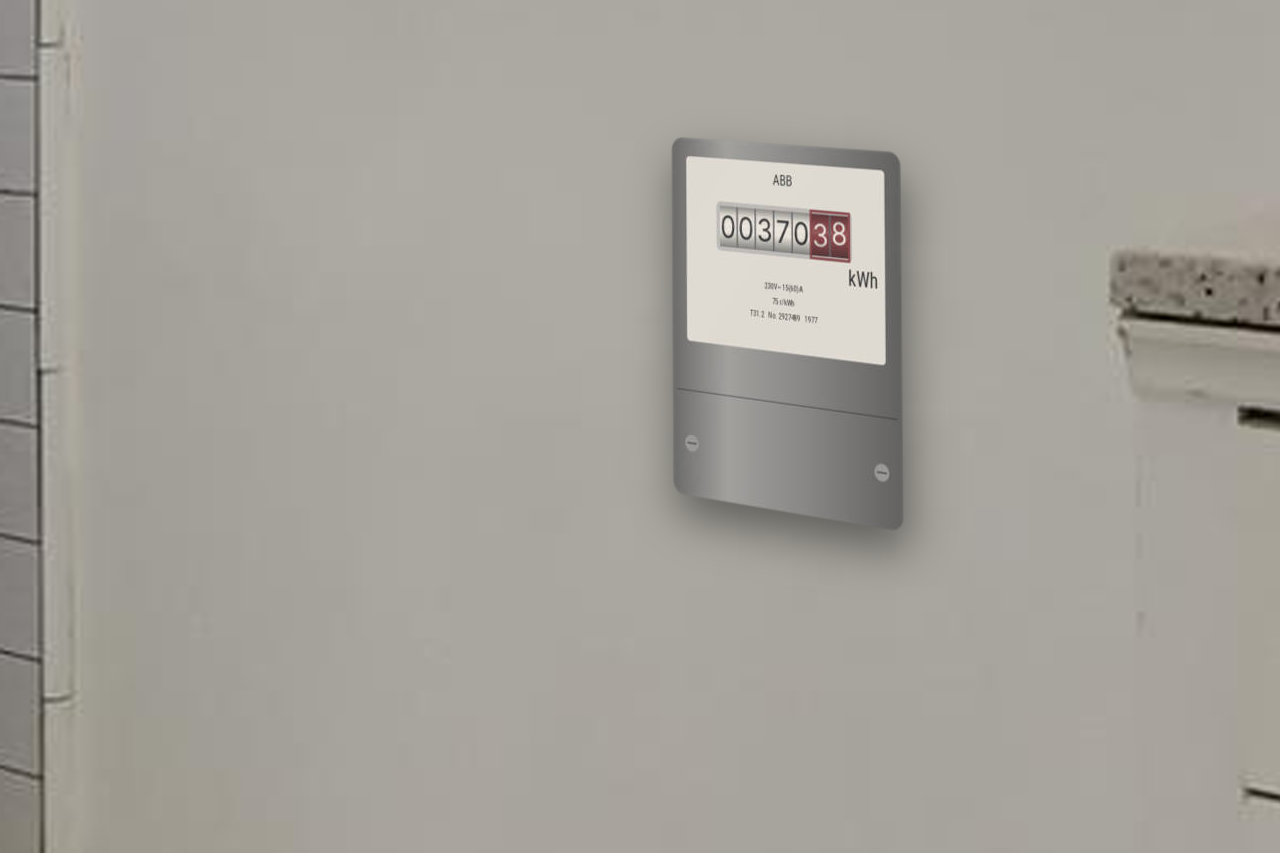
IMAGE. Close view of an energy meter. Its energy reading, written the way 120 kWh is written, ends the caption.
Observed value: 370.38 kWh
